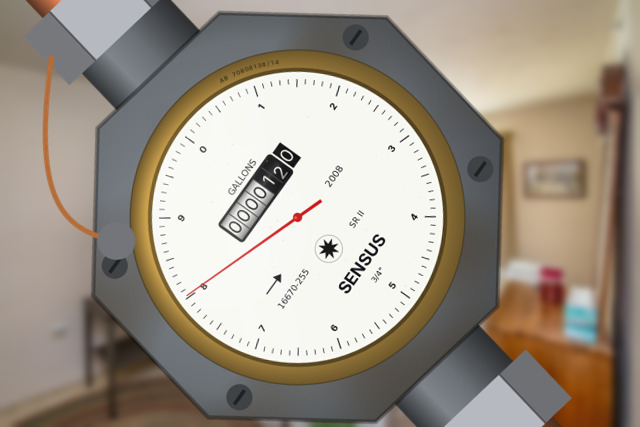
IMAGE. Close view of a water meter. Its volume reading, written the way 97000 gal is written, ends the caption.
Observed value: 118.0 gal
